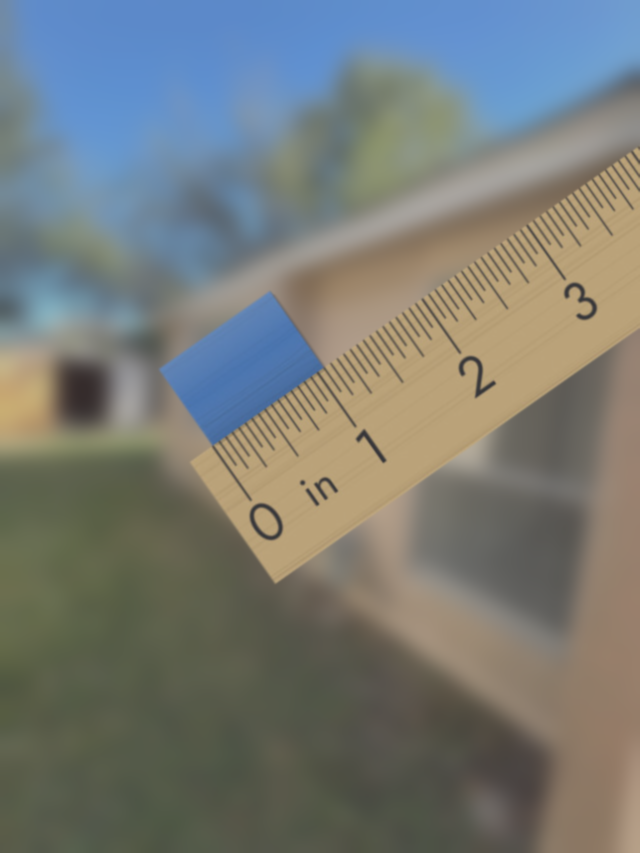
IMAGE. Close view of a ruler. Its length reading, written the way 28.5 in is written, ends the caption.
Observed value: 1.0625 in
